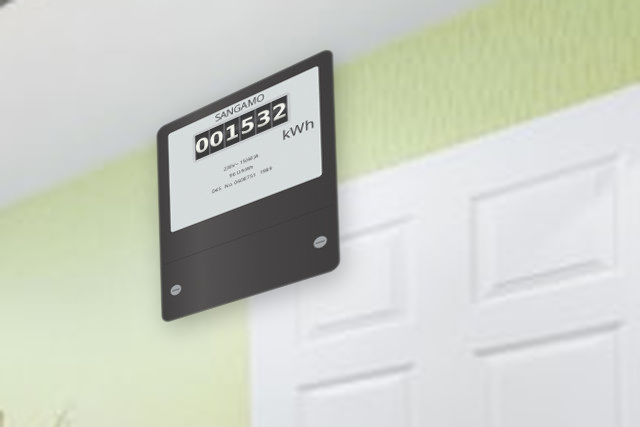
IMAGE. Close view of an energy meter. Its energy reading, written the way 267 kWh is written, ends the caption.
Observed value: 1532 kWh
